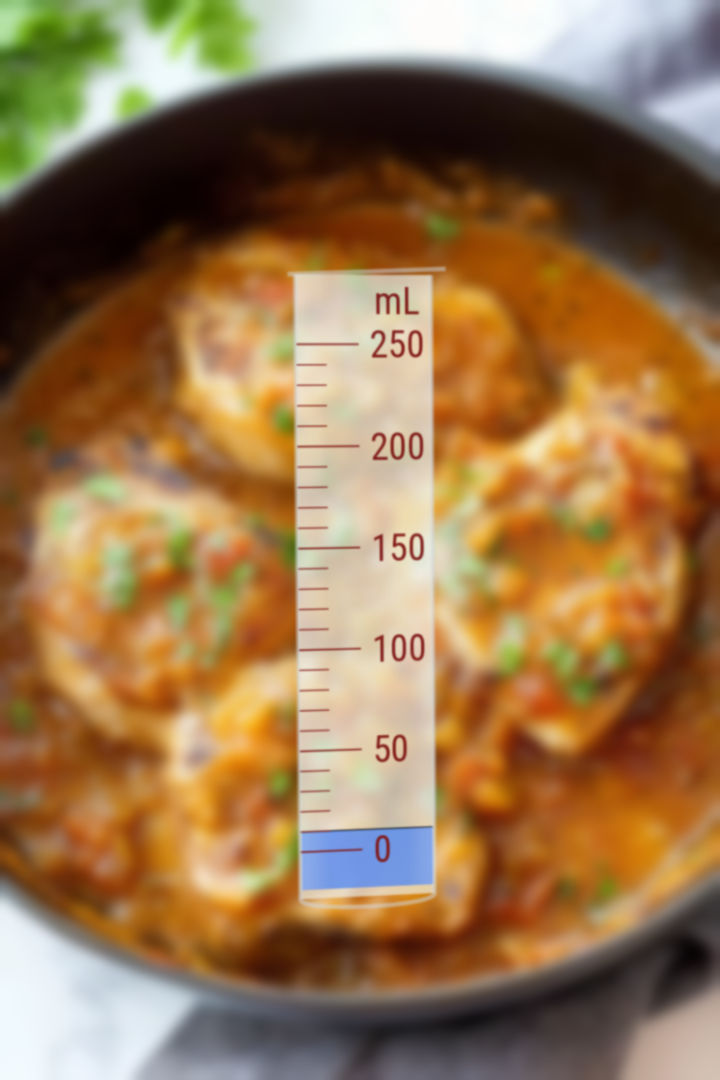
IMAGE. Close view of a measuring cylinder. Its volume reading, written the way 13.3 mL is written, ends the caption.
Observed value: 10 mL
